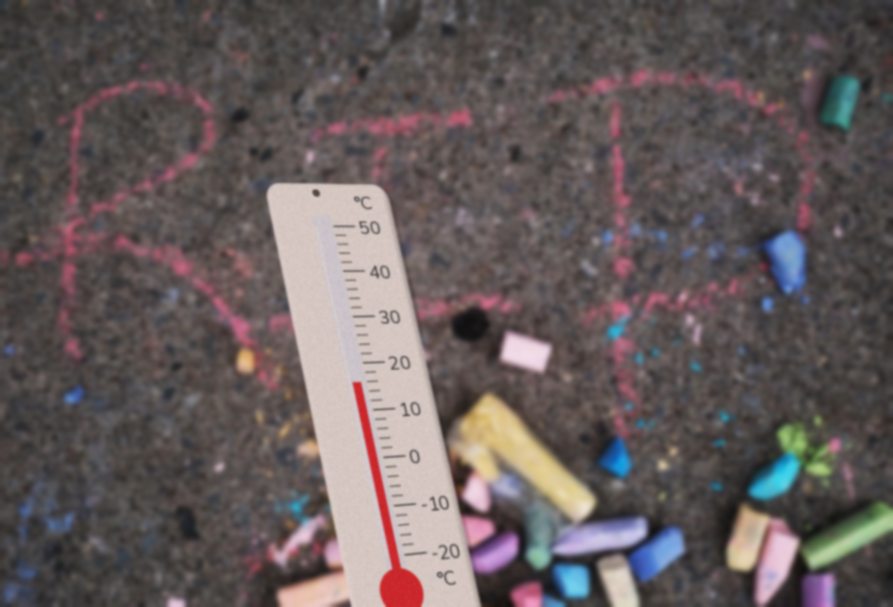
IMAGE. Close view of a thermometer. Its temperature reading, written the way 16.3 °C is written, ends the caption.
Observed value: 16 °C
